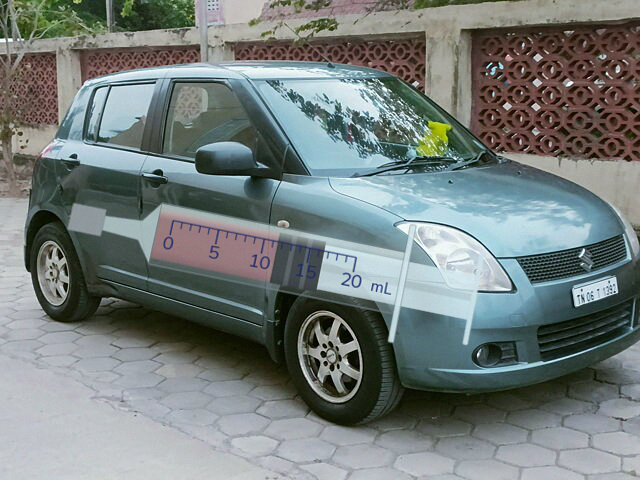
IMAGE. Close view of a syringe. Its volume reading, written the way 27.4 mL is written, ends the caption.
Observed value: 11.5 mL
